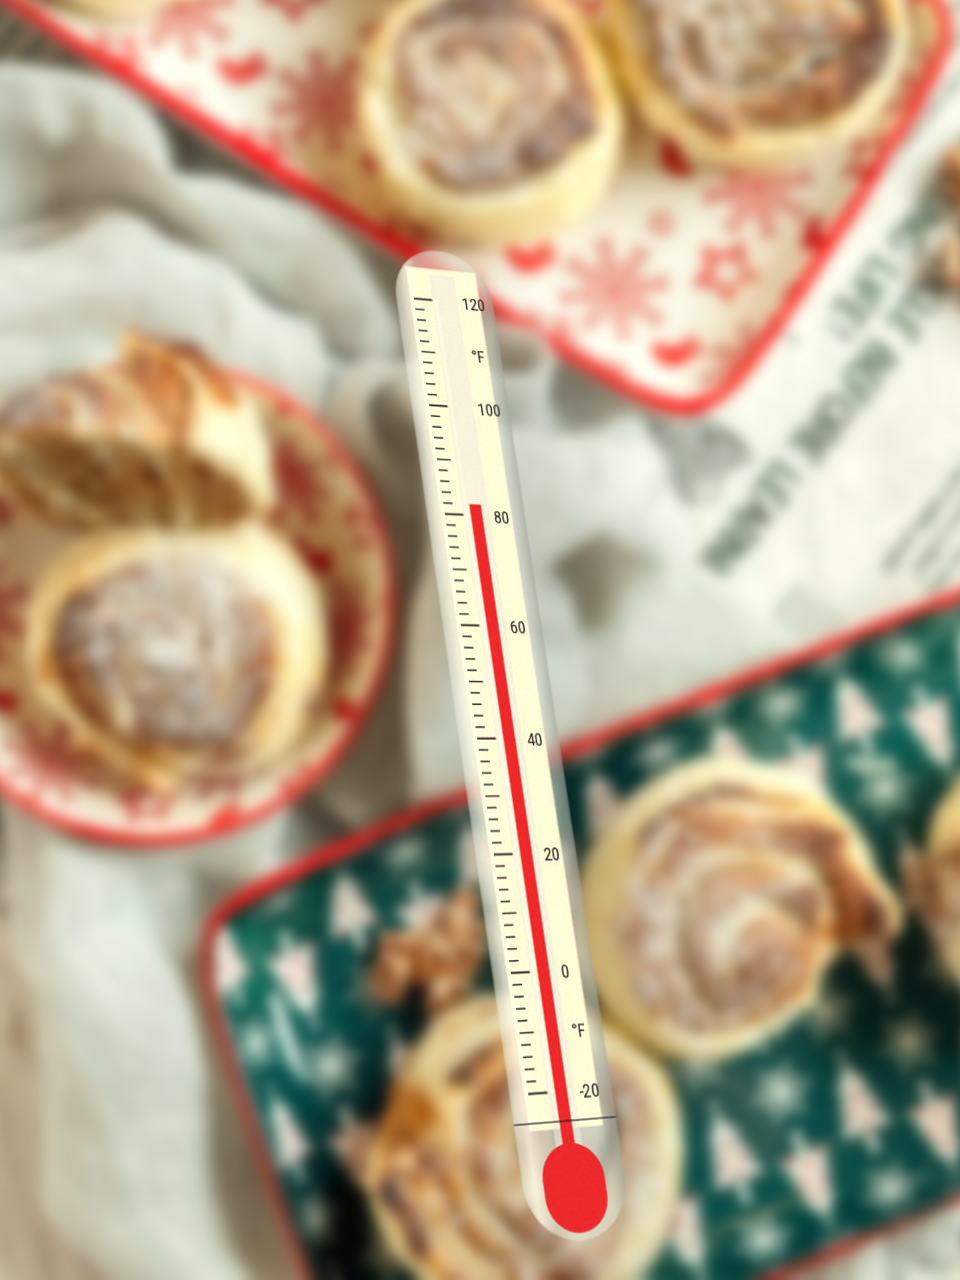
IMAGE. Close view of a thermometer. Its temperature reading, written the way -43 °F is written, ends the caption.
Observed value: 82 °F
